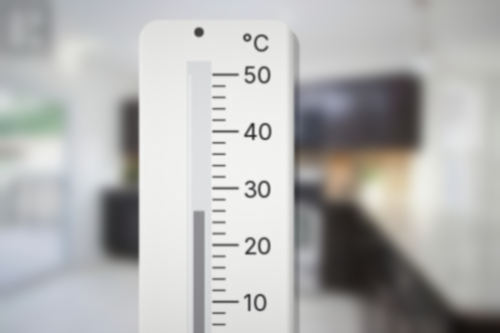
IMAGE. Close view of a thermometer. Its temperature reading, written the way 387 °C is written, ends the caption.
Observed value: 26 °C
